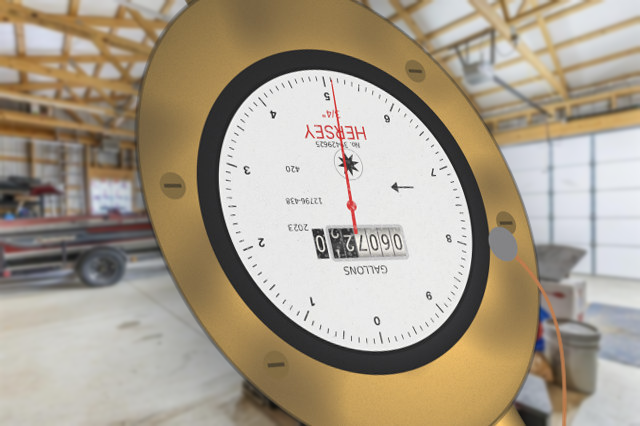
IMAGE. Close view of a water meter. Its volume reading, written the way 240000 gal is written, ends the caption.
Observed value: 607215.1 gal
